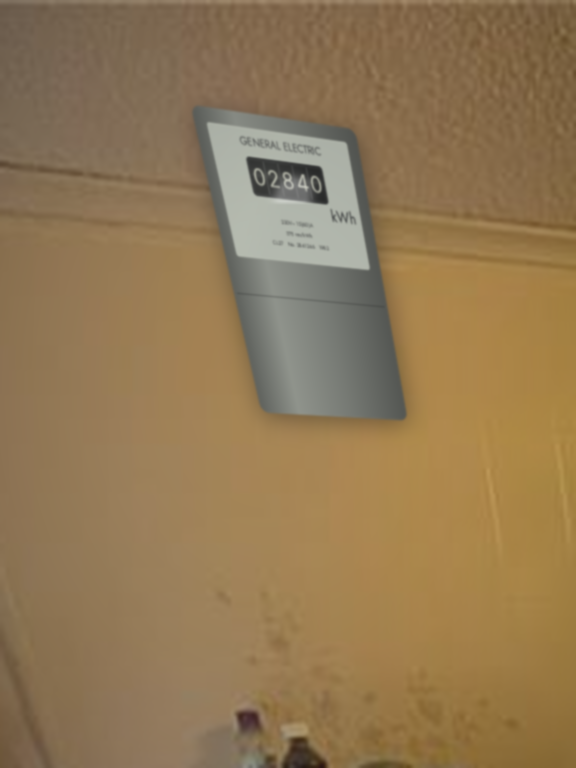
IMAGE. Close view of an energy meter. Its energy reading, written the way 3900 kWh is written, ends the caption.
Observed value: 2840 kWh
